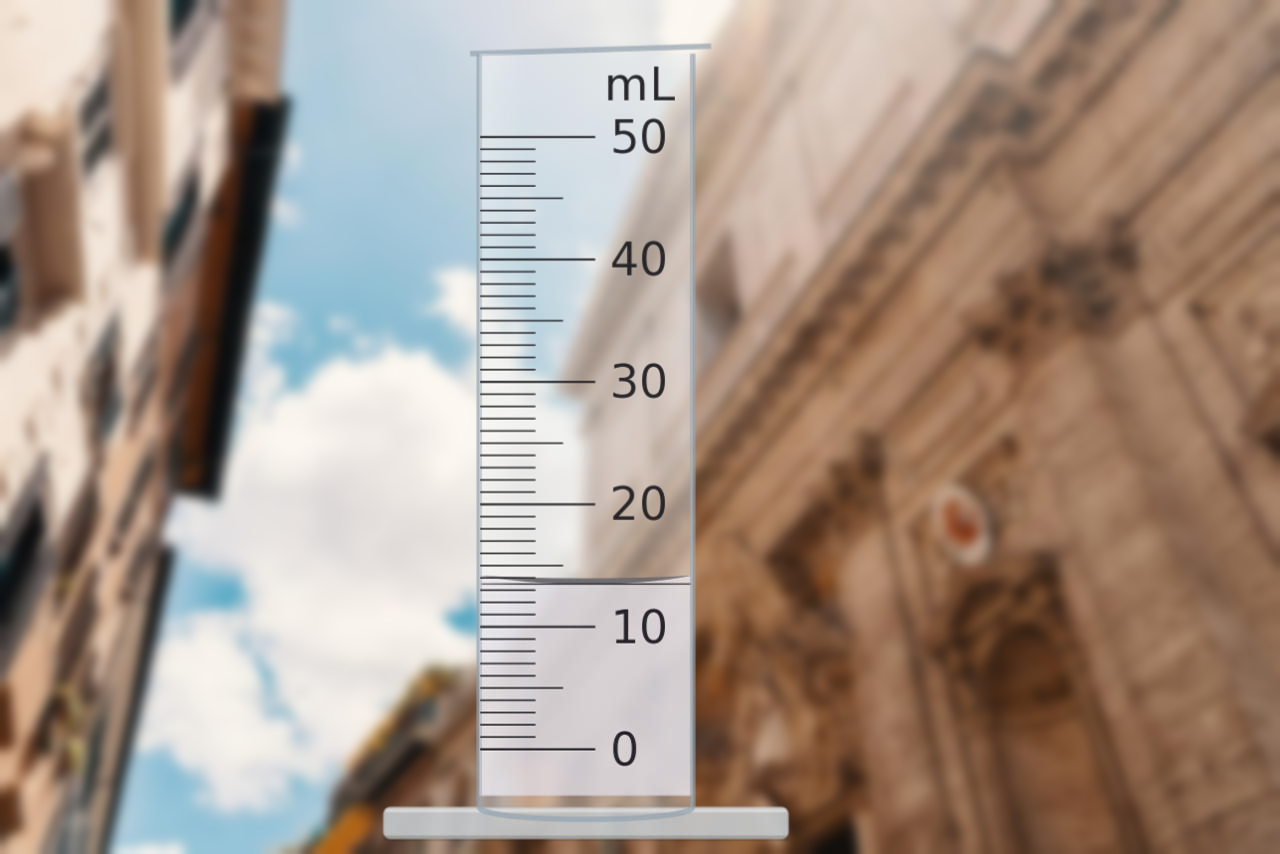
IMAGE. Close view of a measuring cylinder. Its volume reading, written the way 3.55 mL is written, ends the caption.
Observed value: 13.5 mL
